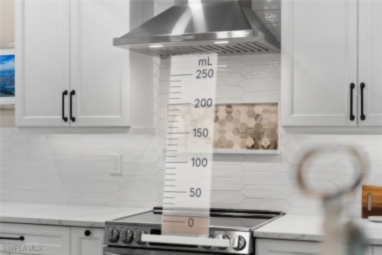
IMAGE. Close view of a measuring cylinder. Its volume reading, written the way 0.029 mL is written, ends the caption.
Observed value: 10 mL
